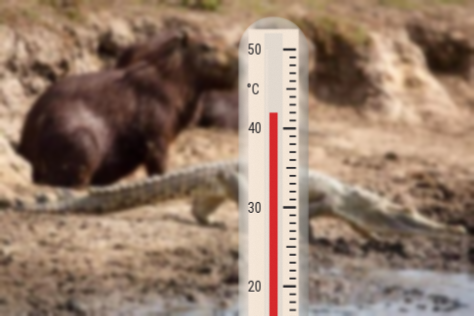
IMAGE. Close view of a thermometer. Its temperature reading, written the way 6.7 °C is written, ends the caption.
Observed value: 42 °C
